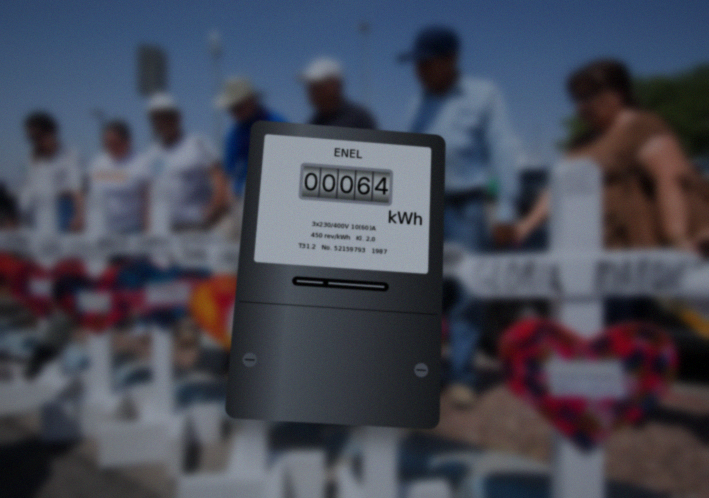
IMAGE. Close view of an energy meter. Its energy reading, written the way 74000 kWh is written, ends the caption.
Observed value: 64 kWh
